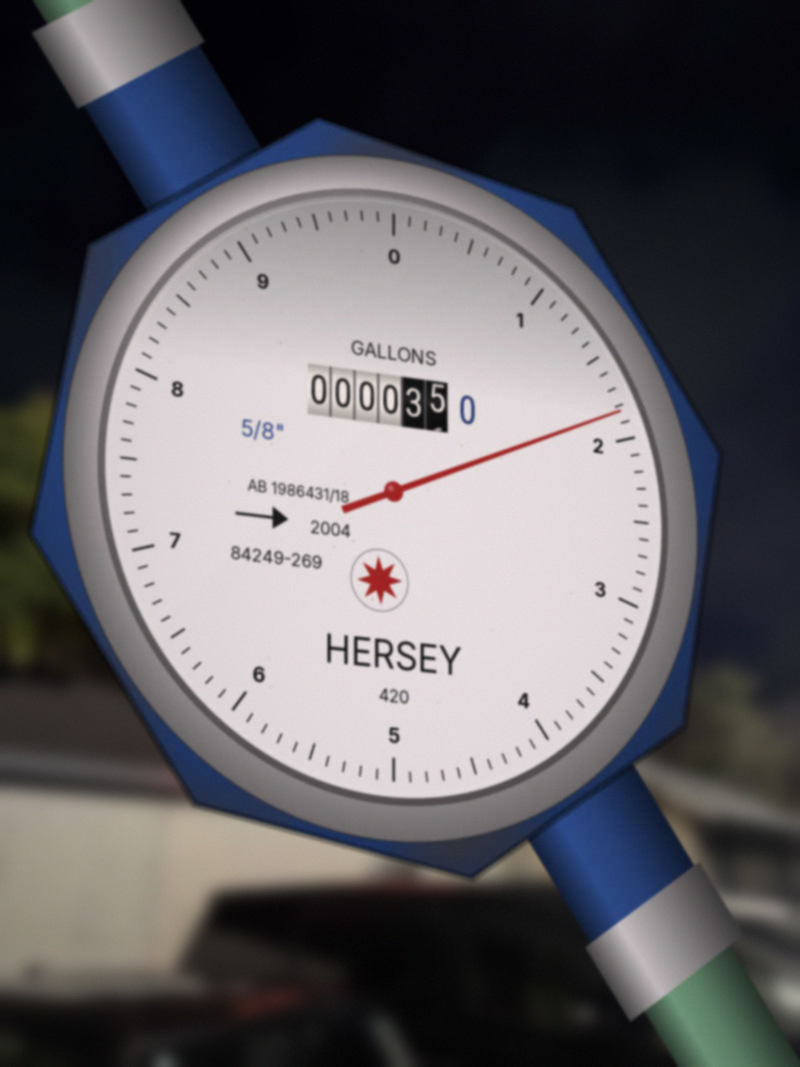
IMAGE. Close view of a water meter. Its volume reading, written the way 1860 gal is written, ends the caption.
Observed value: 351.8 gal
